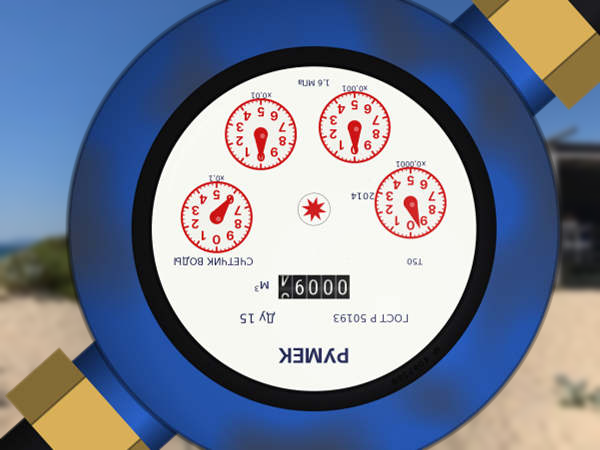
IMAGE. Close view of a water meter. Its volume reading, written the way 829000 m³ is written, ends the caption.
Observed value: 93.5999 m³
